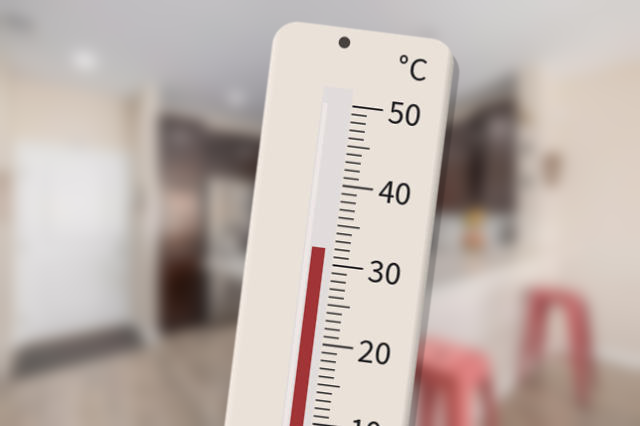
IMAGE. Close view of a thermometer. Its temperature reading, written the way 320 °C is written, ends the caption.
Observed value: 32 °C
